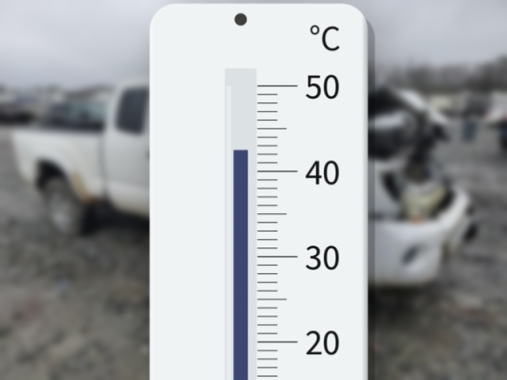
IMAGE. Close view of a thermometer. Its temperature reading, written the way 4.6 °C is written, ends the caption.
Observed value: 42.5 °C
